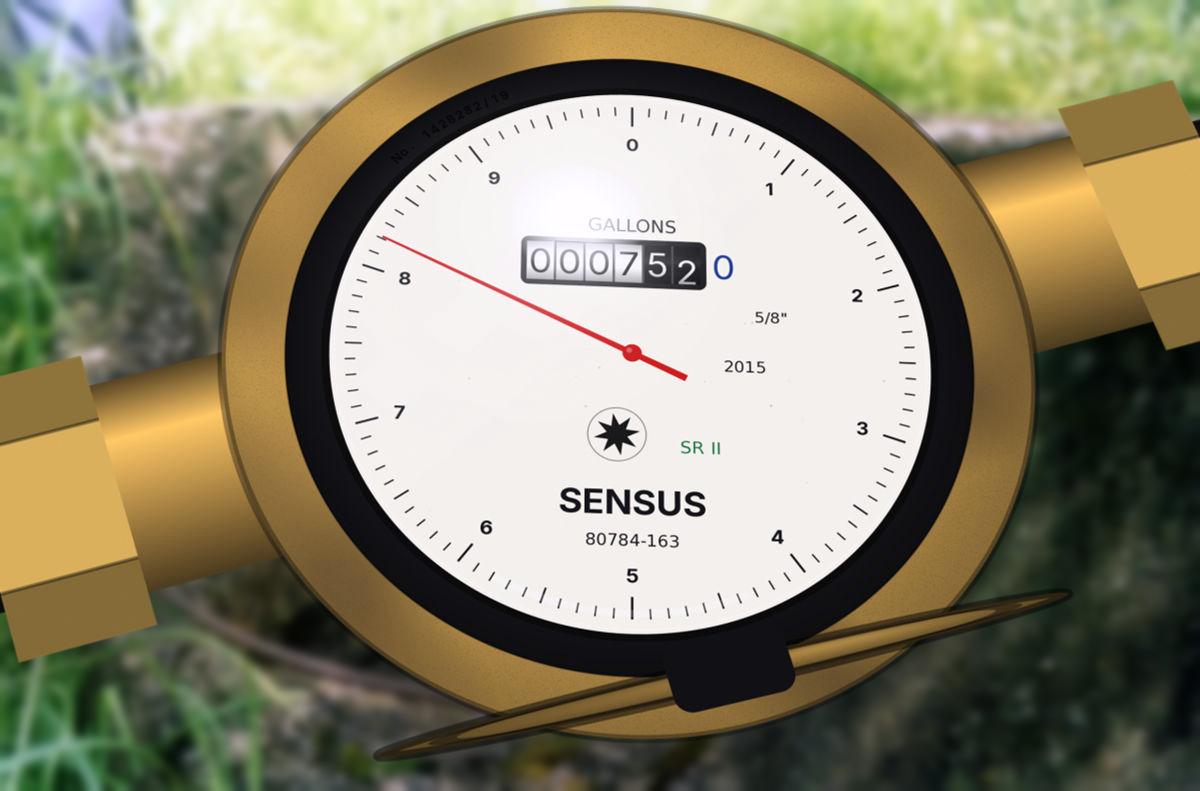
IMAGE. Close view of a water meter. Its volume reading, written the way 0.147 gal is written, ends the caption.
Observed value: 7518.2 gal
